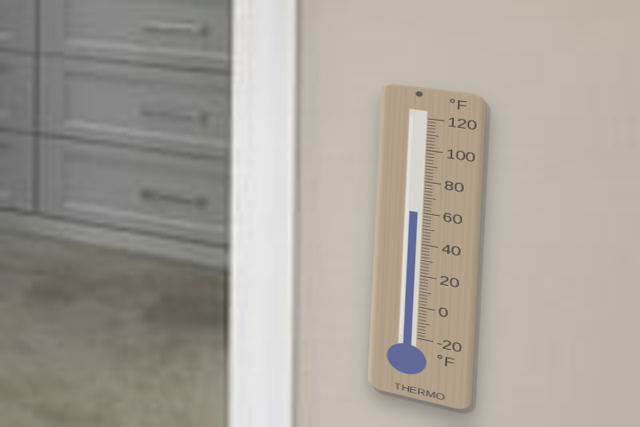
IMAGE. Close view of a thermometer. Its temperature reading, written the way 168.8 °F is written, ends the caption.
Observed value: 60 °F
